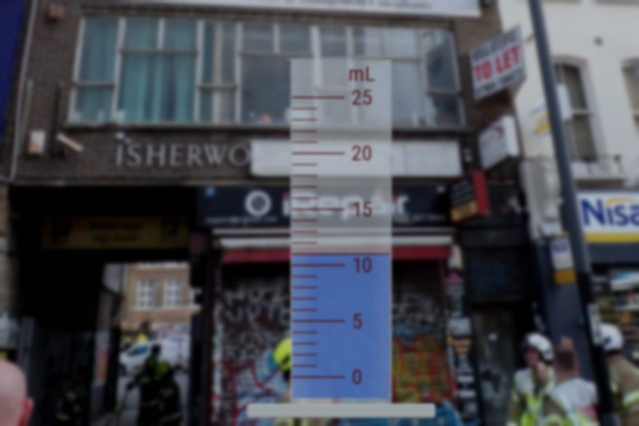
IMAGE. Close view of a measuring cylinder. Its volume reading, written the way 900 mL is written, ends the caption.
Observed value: 11 mL
